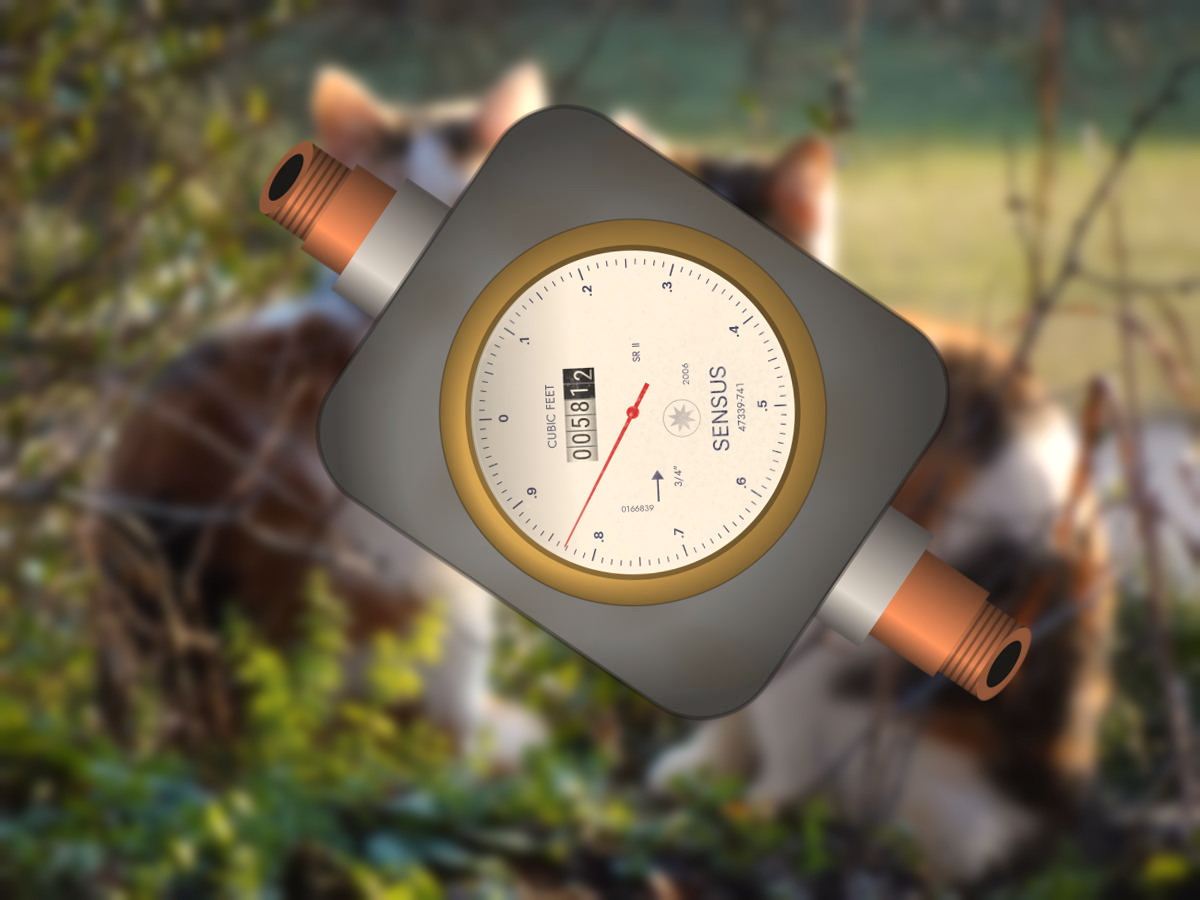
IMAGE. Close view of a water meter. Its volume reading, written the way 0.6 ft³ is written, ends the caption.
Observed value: 5811.83 ft³
